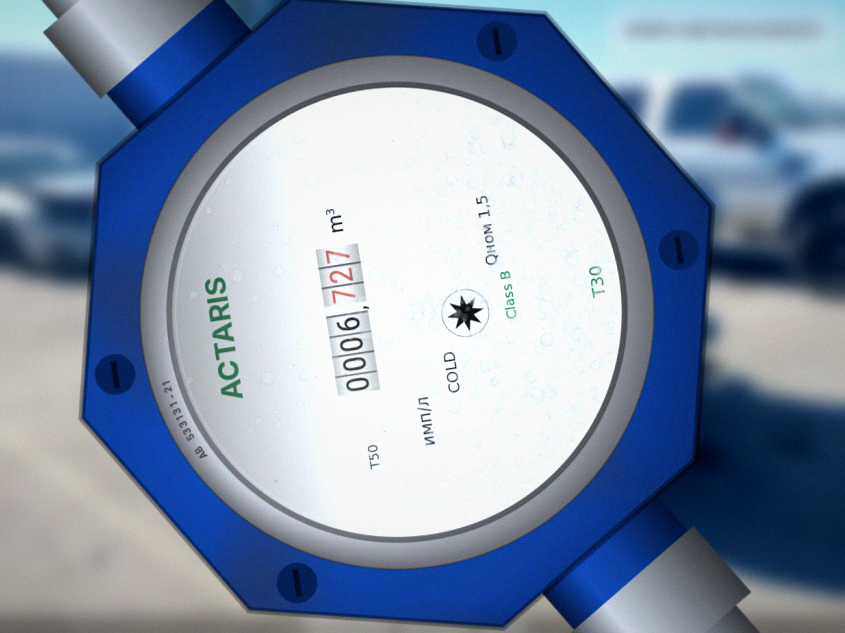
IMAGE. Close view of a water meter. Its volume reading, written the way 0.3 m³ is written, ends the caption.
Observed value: 6.727 m³
